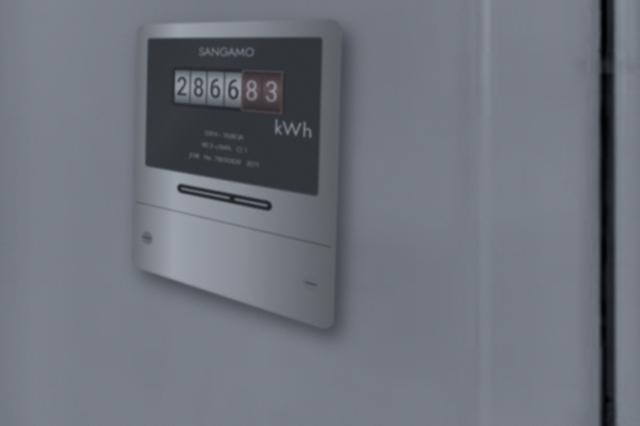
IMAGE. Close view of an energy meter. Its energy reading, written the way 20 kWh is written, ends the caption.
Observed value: 2866.83 kWh
